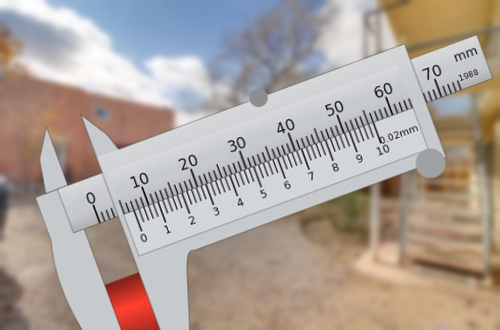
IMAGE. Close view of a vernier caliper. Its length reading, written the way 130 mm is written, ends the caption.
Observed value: 7.0 mm
